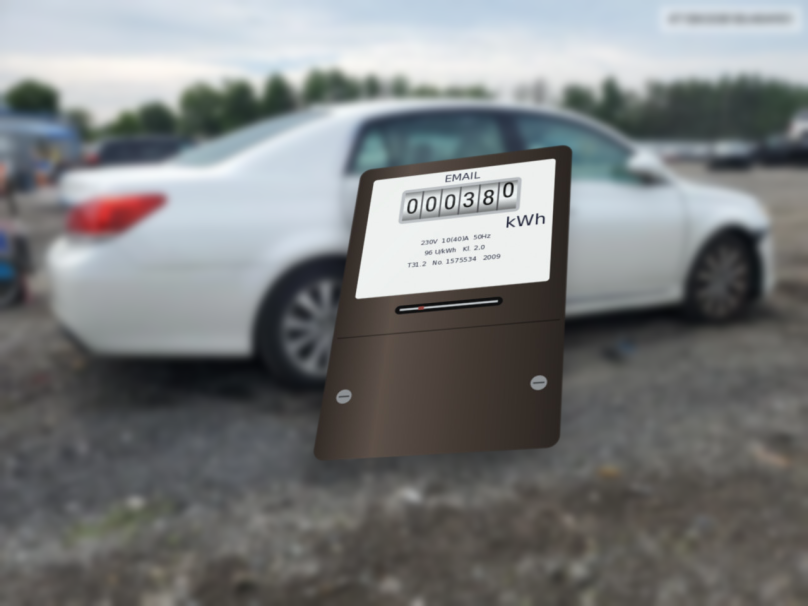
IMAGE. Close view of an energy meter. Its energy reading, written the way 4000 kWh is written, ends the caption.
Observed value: 380 kWh
